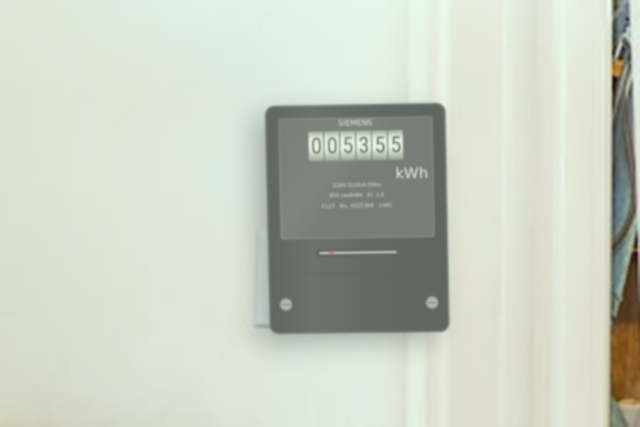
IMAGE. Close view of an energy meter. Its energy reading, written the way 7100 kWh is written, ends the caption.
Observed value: 5355 kWh
